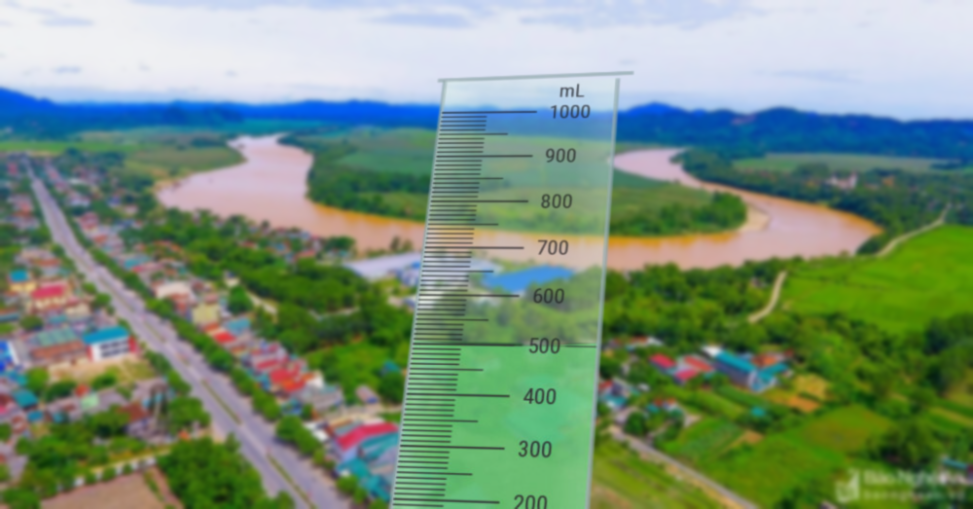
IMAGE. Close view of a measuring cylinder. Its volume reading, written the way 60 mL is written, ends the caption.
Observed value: 500 mL
